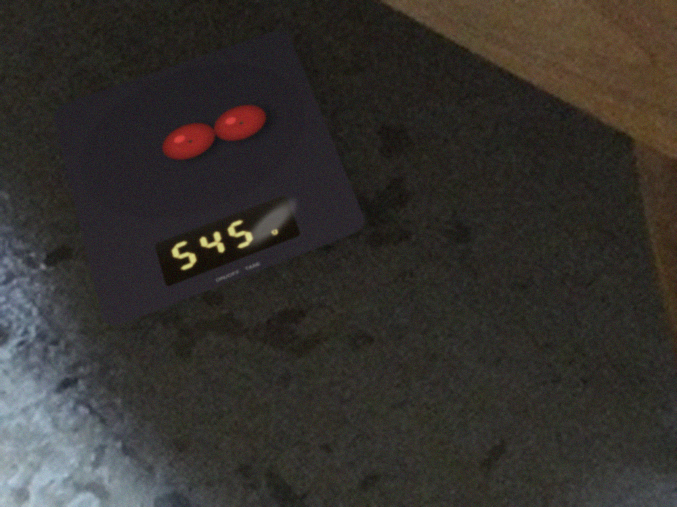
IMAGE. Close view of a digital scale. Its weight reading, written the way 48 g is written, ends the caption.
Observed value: 545 g
